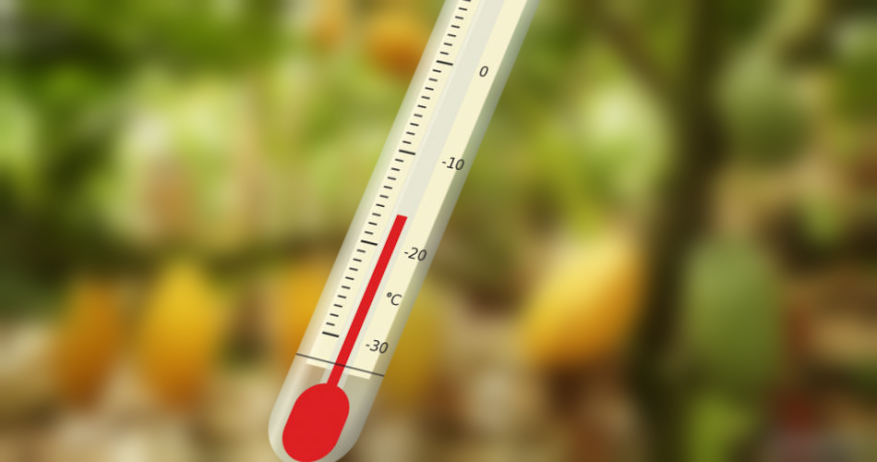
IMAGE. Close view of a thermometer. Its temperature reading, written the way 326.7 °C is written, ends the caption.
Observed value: -16.5 °C
